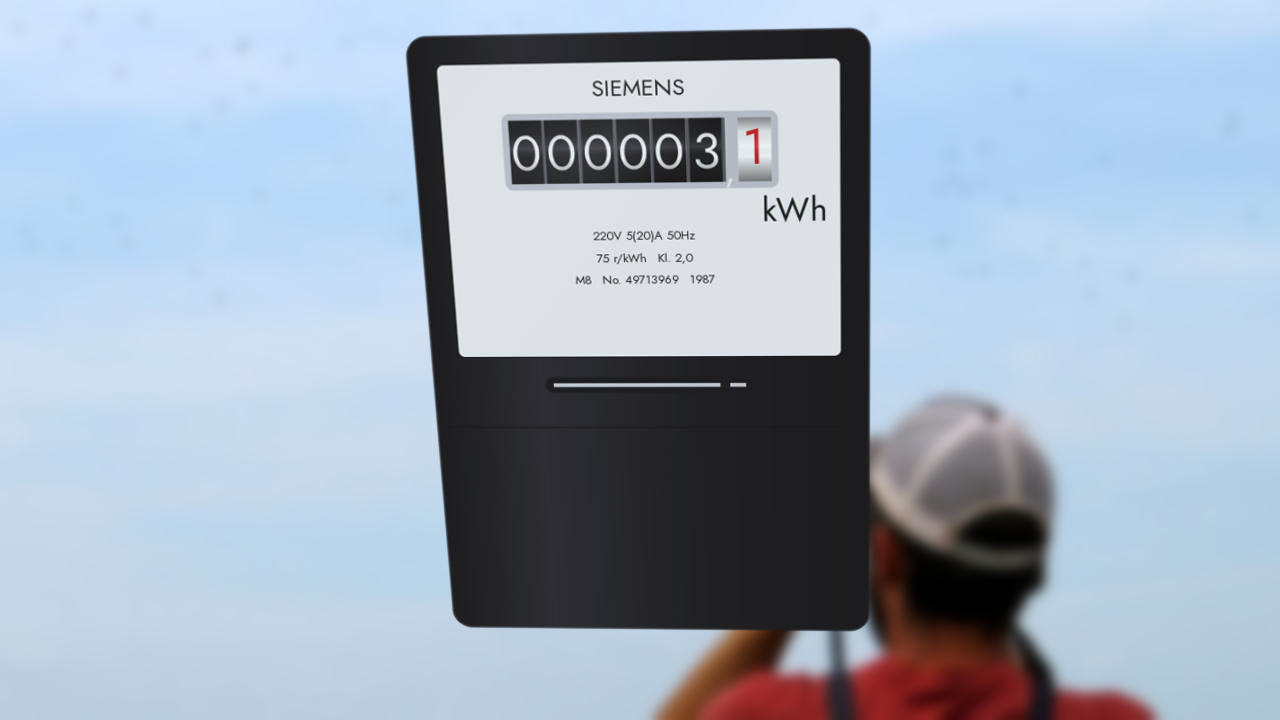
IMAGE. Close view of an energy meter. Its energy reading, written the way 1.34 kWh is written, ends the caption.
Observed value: 3.1 kWh
